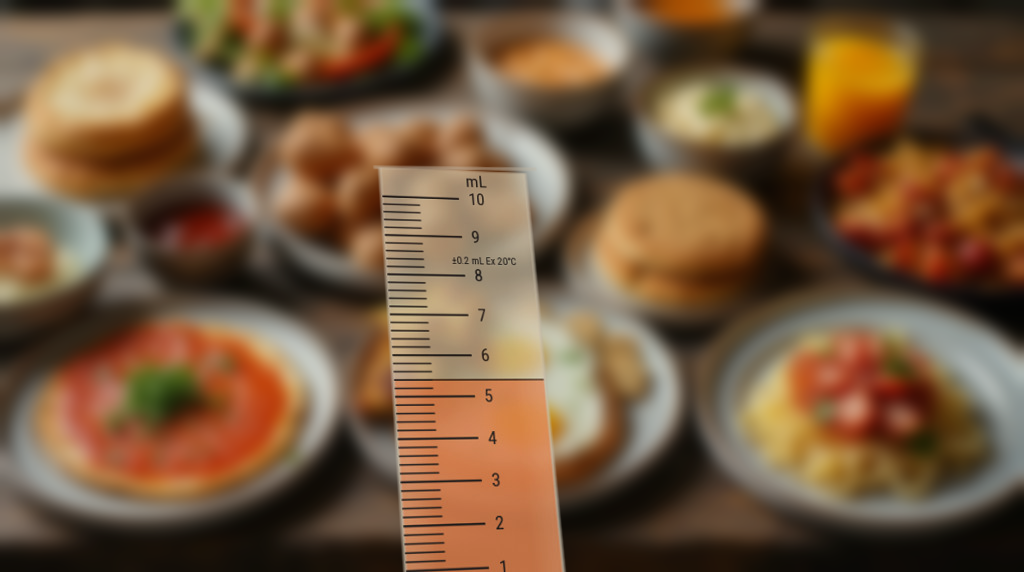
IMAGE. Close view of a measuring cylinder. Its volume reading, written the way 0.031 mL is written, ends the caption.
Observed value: 5.4 mL
